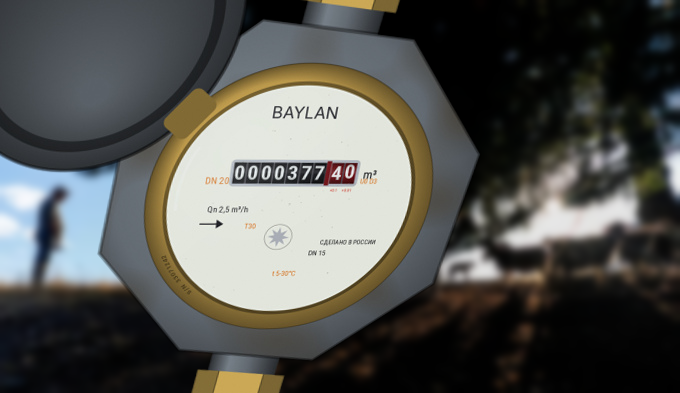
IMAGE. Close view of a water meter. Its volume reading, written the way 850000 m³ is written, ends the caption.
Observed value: 377.40 m³
